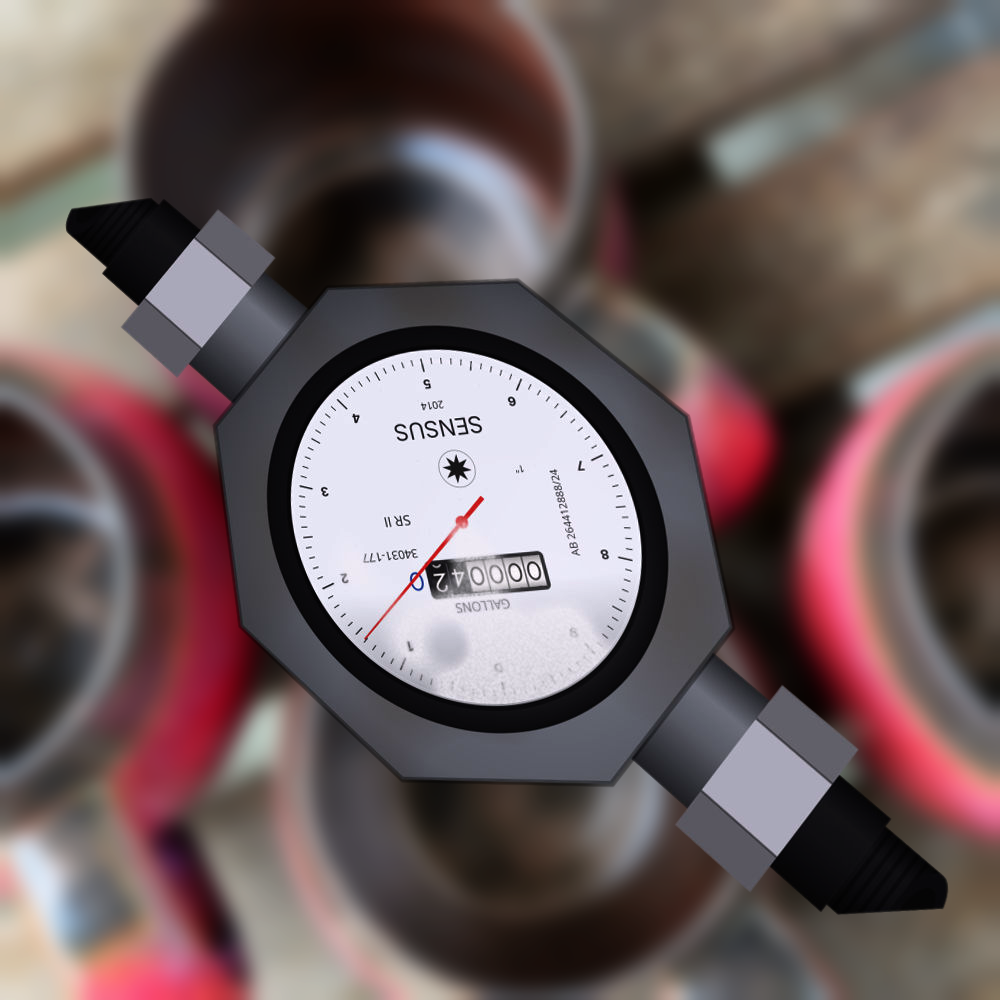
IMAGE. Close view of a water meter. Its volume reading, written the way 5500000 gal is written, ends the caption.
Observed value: 421.4 gal
